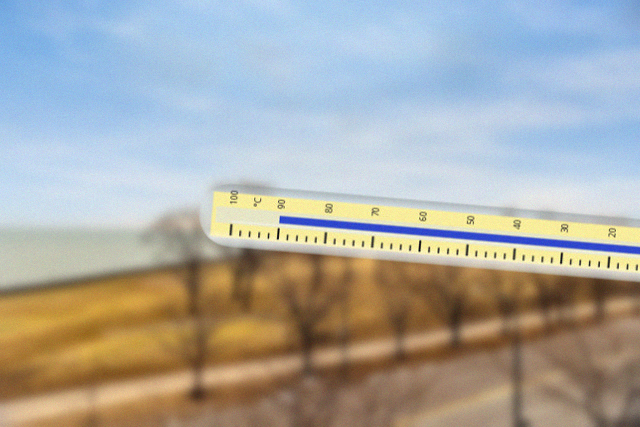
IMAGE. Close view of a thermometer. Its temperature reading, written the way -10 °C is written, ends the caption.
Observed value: 90 °C
